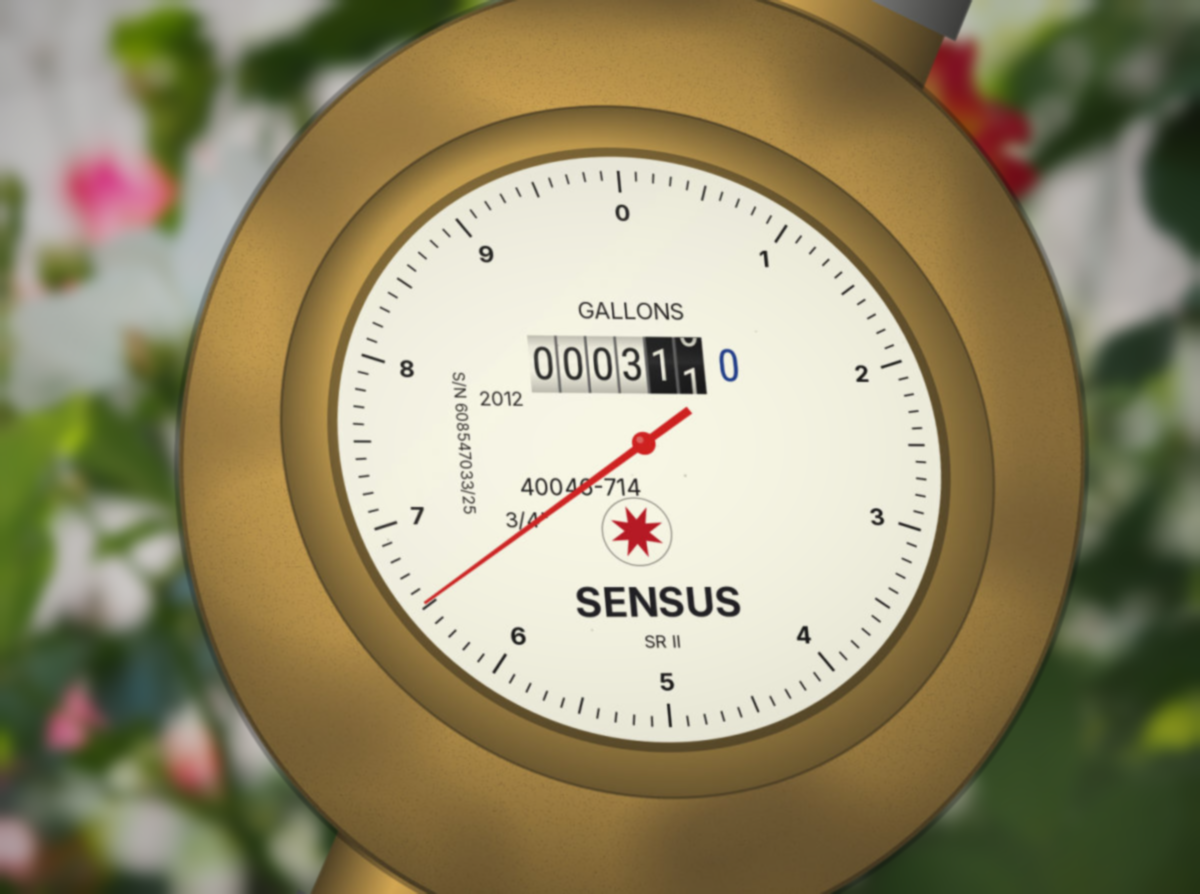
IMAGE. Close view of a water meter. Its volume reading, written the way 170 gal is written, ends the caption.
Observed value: 3106.5 gal
